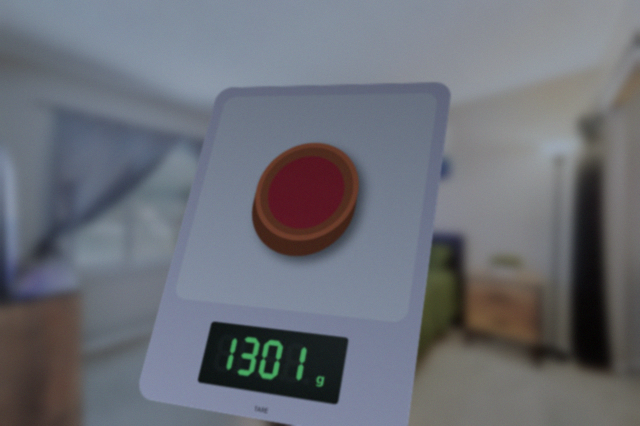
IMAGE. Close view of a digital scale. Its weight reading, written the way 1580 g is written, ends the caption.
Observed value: 1301 g
